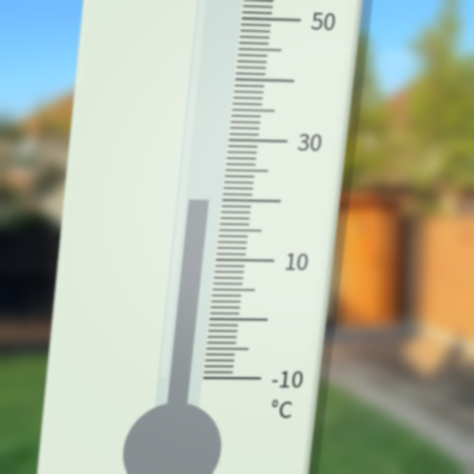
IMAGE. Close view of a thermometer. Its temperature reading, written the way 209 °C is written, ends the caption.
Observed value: 20 °C
